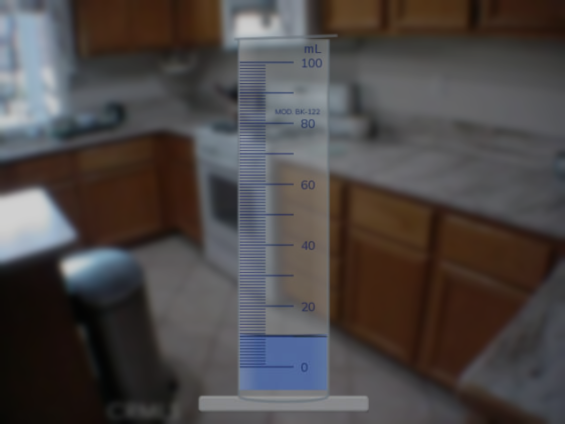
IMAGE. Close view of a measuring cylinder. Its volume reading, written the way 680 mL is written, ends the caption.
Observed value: 10 mL
